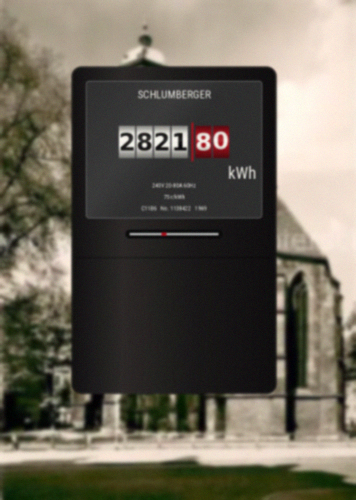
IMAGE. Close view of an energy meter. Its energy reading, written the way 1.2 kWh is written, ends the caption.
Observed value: 2821.80 kWh
